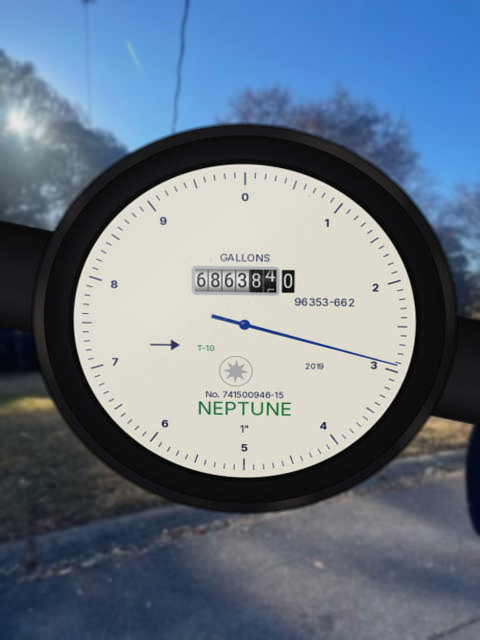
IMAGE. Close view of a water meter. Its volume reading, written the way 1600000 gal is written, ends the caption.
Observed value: 6863842.9 gal
